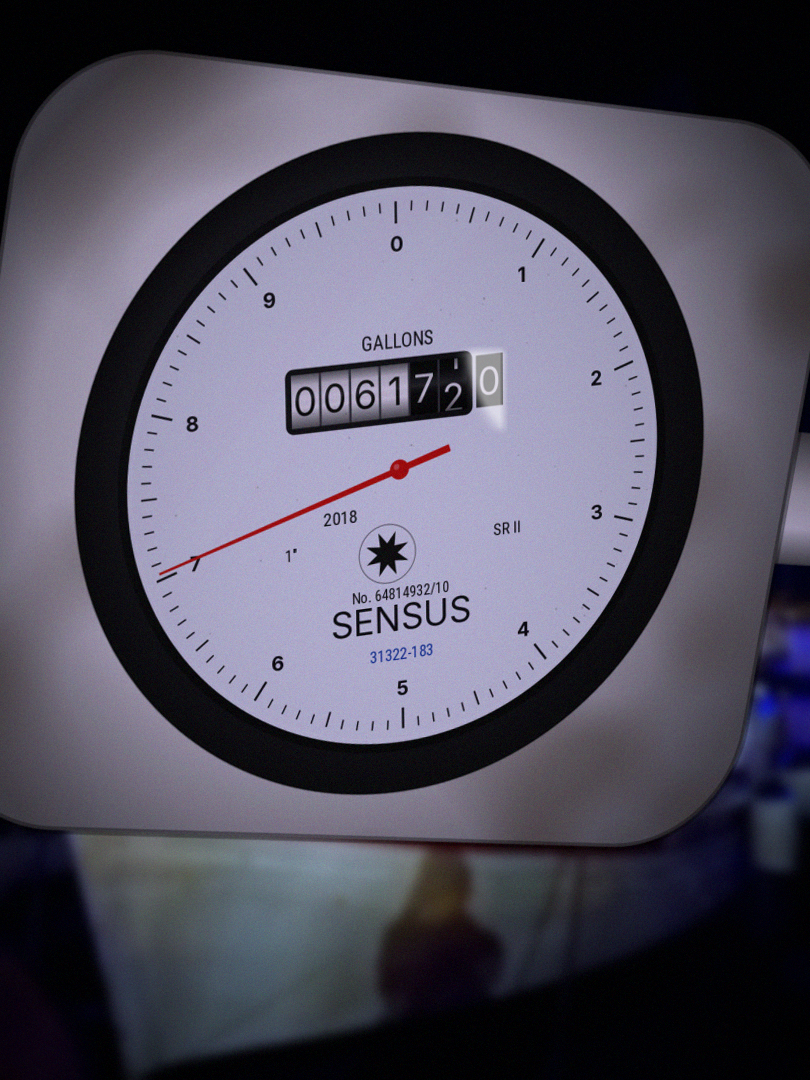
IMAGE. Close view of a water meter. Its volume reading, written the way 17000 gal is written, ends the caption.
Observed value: 61717.0 gal
